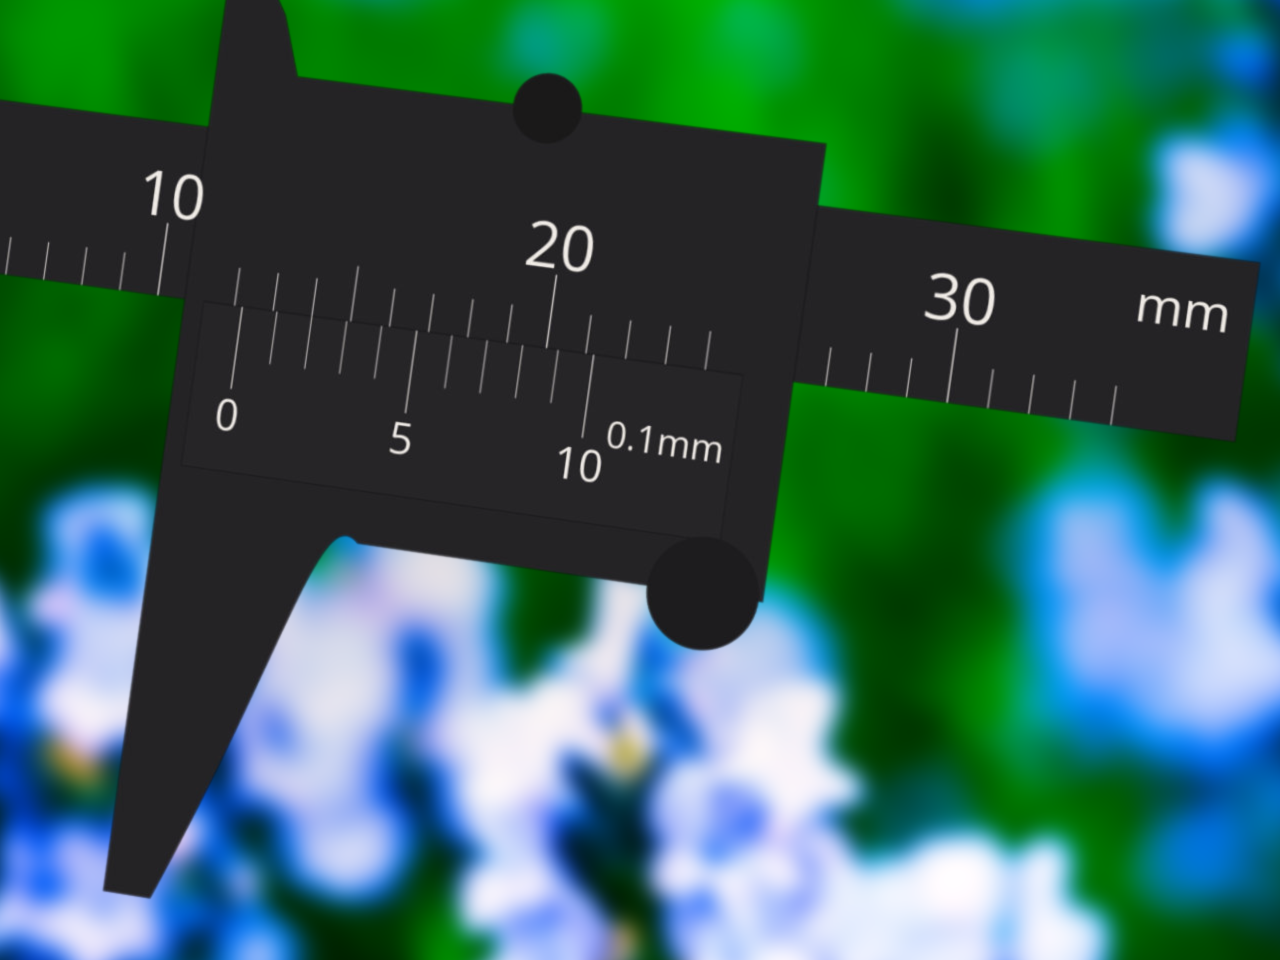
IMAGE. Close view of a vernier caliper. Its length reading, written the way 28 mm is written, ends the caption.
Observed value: 12.2 mm
